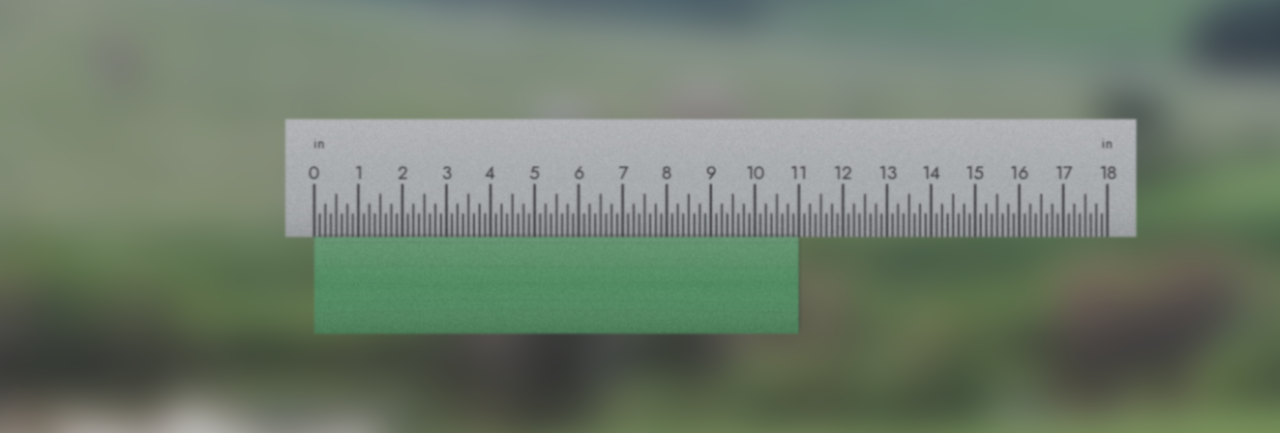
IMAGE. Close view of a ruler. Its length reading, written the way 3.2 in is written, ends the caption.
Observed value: 11 in
